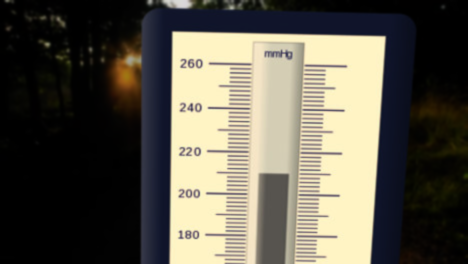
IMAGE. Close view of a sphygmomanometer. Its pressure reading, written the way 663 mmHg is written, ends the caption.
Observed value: 210 mmHg
